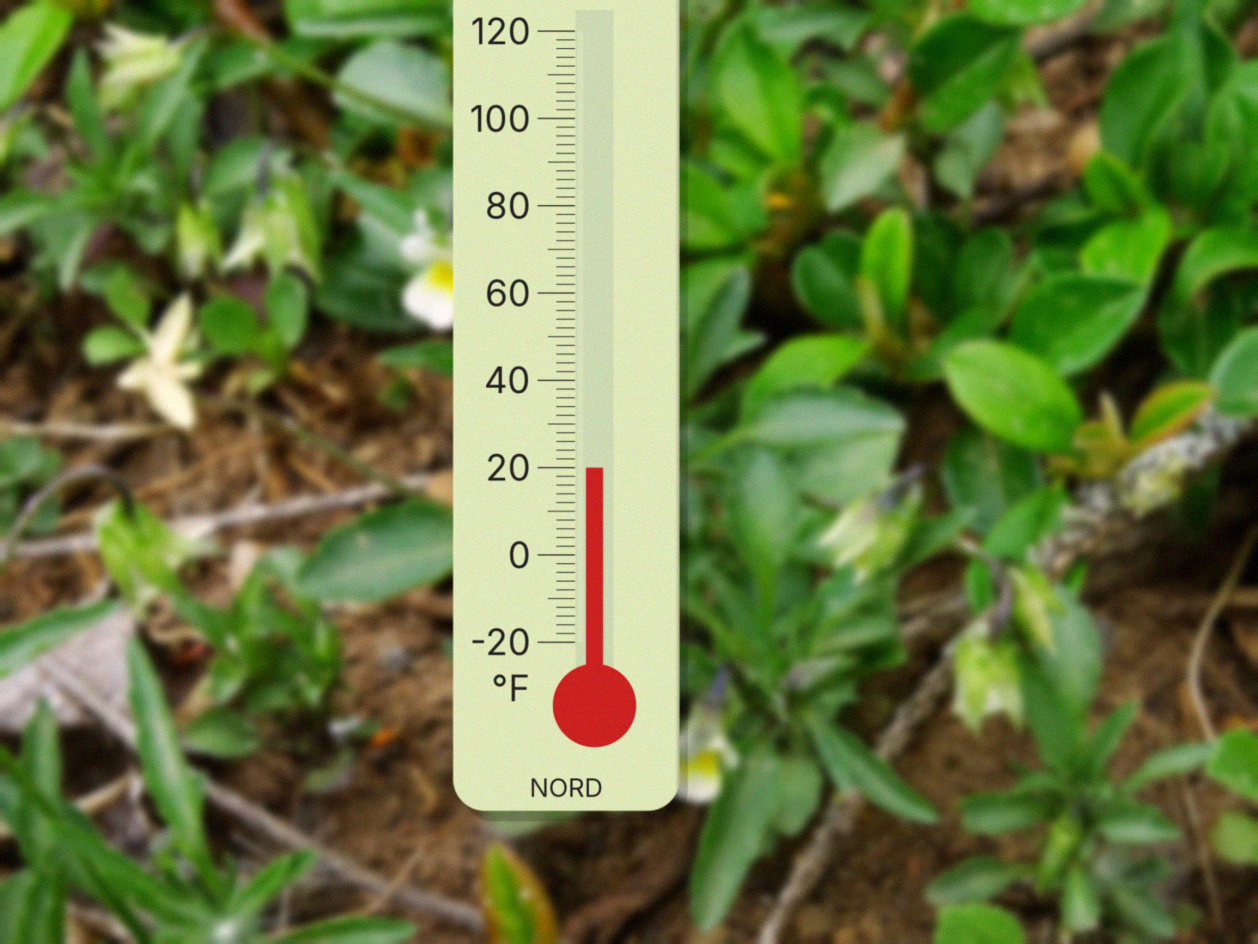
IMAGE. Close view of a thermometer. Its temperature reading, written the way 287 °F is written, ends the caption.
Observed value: 20 °F
